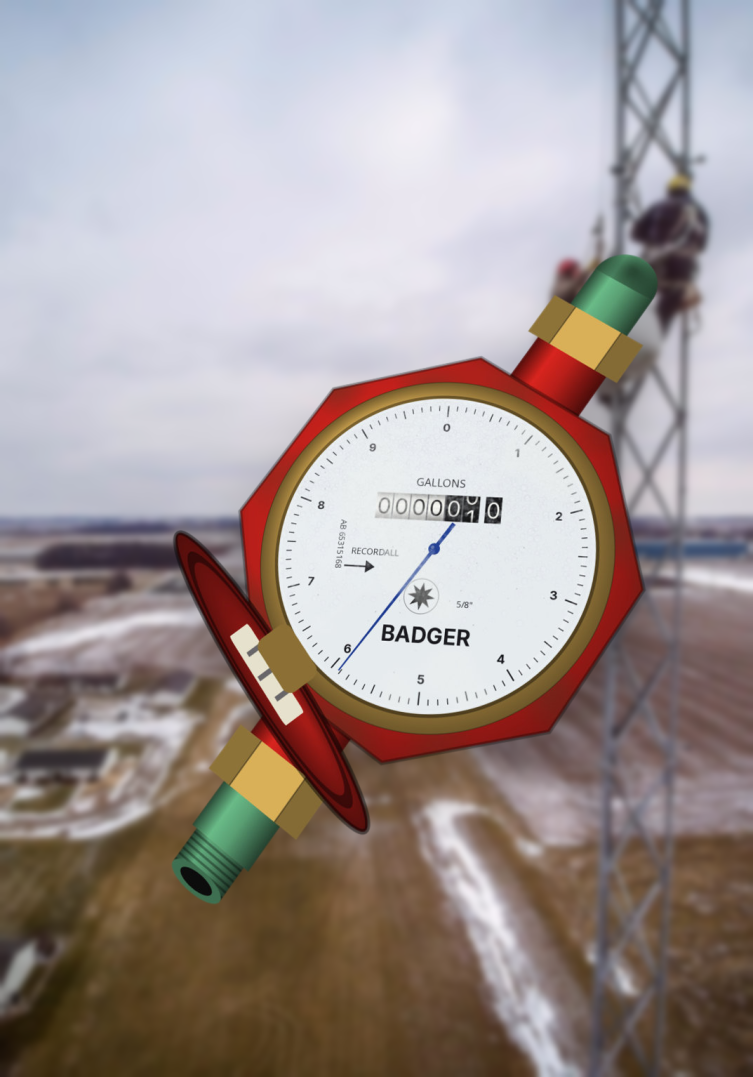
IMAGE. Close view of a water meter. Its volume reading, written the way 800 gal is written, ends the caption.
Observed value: 5.9 gal
